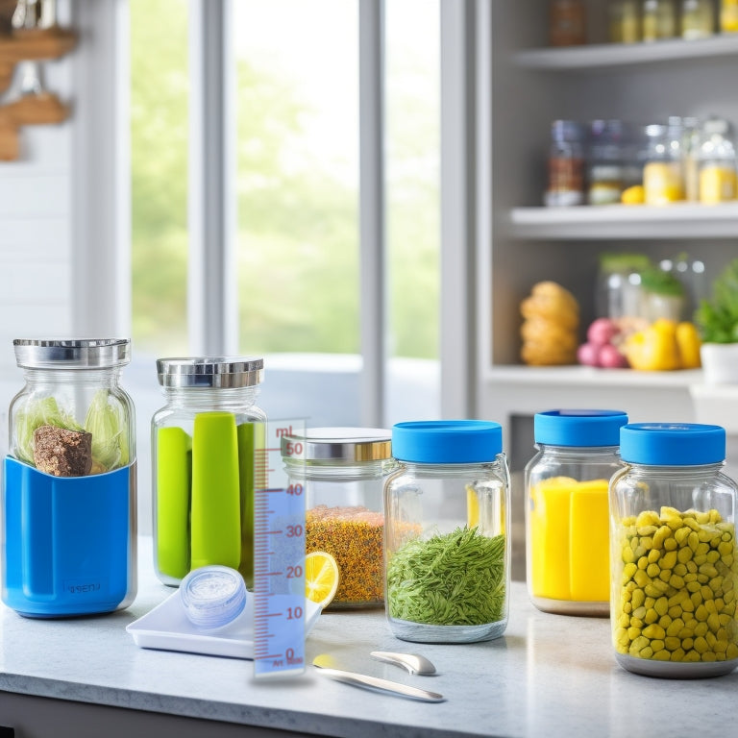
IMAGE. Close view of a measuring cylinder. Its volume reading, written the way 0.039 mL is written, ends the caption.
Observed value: 40 mL
